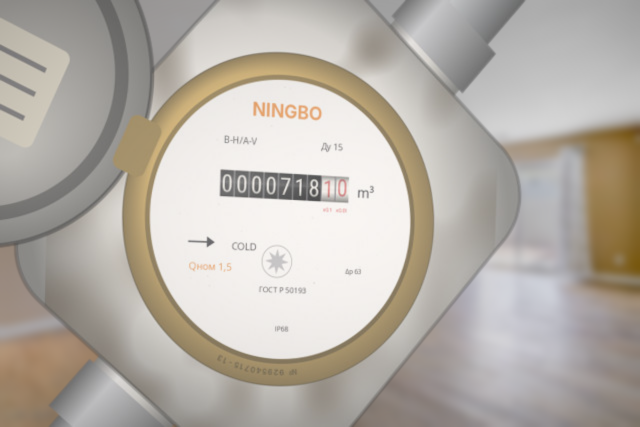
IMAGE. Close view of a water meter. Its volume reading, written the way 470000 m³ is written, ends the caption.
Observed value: 718.10 m³
